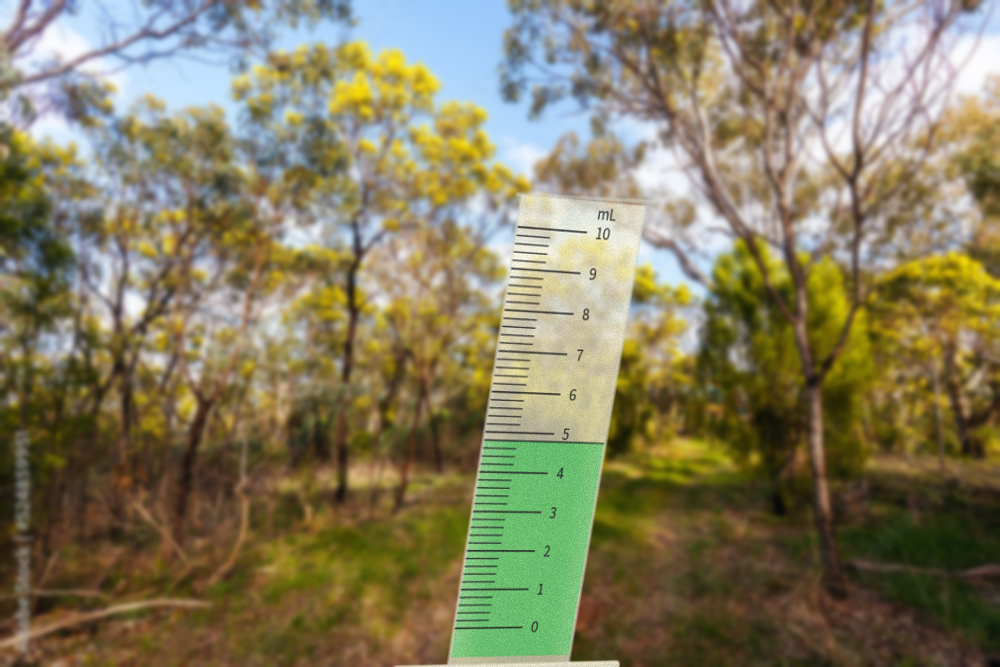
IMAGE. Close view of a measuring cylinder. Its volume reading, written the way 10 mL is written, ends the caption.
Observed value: 4.8 mL
